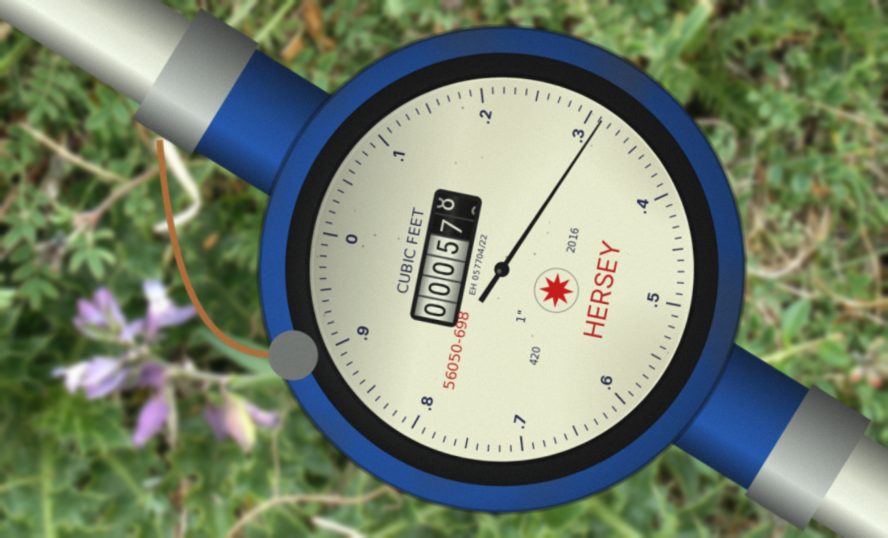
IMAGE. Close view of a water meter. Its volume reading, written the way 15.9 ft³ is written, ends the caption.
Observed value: 578.31 ft³
